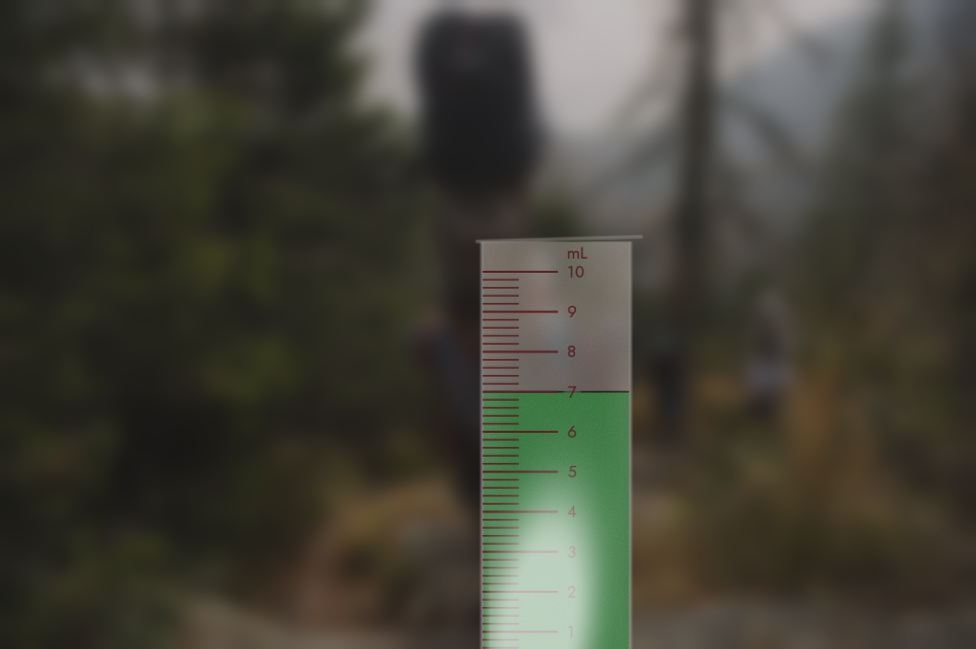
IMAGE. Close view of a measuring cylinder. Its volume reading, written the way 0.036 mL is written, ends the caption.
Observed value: 7 mL
